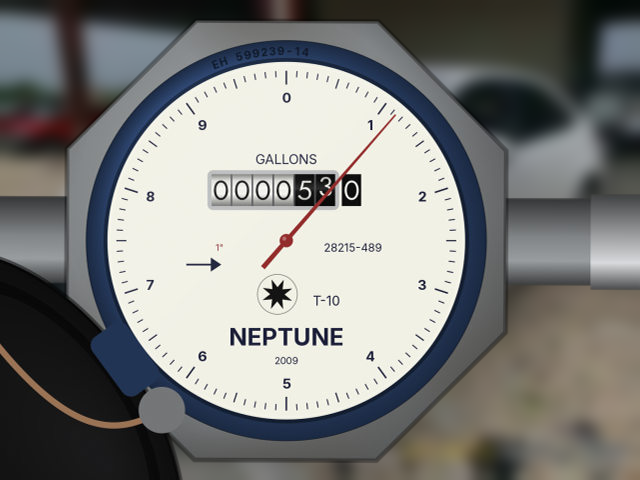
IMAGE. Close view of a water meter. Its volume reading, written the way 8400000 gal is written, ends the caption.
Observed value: 531.1 gal
